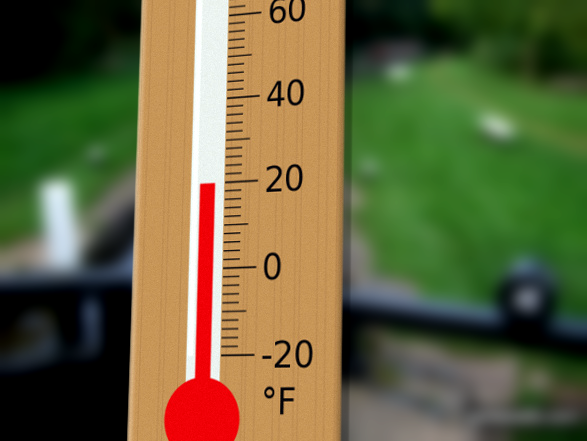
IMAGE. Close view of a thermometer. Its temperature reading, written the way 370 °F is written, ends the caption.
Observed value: 20 °F
